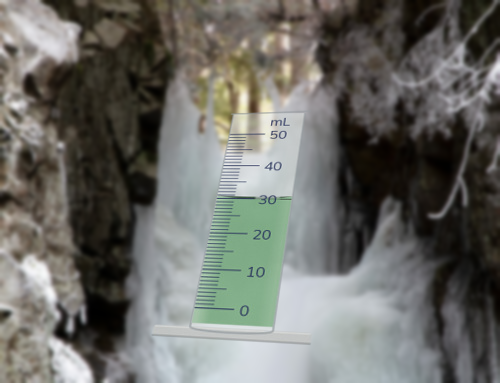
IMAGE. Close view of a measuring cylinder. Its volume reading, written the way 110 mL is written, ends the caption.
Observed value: 30 mL
